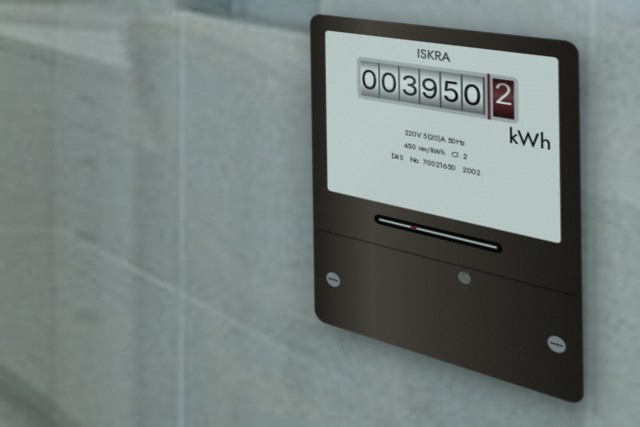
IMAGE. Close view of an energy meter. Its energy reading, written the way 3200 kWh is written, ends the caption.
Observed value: 3950.2 kWh
